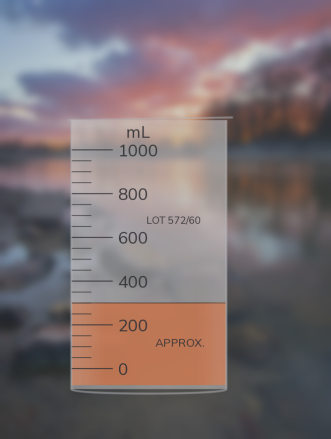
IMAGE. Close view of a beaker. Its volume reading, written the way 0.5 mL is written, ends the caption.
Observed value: 300 mL
